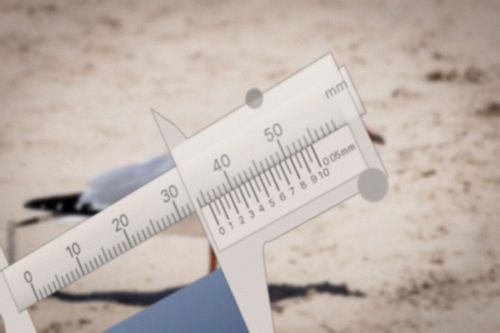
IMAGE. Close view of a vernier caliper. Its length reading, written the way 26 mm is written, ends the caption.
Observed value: 35.5 mm
